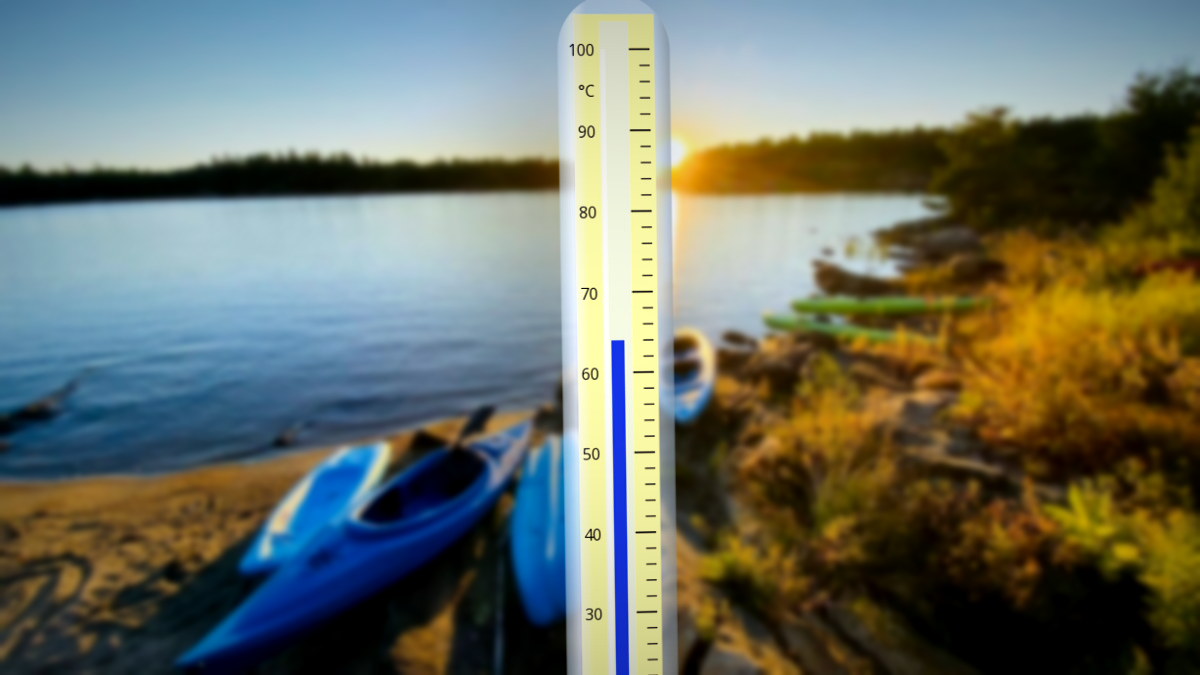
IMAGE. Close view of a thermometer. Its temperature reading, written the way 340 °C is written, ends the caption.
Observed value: 64 °C
